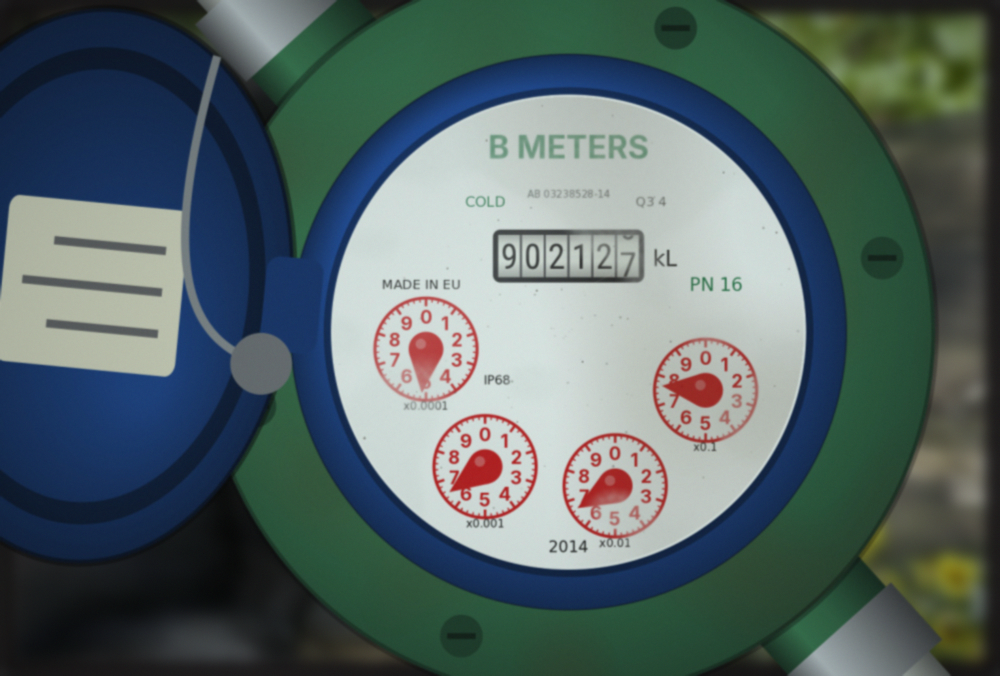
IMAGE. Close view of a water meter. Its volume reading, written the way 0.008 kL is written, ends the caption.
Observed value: 902126.7665 kL
